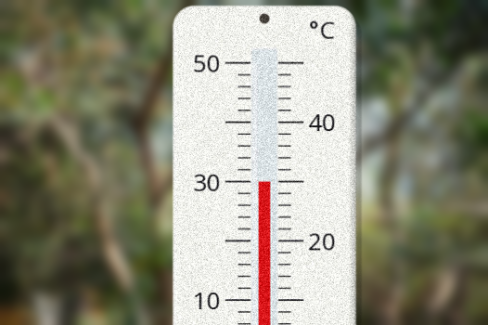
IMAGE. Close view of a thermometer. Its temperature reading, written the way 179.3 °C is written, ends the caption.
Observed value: 30 °C
